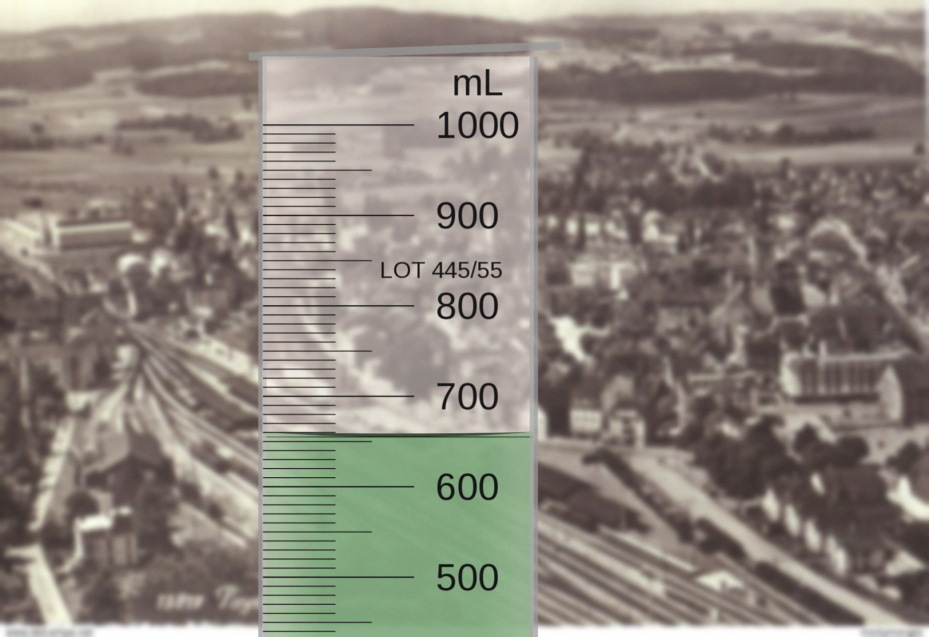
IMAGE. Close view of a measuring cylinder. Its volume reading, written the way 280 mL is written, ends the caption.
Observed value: 655 mL
